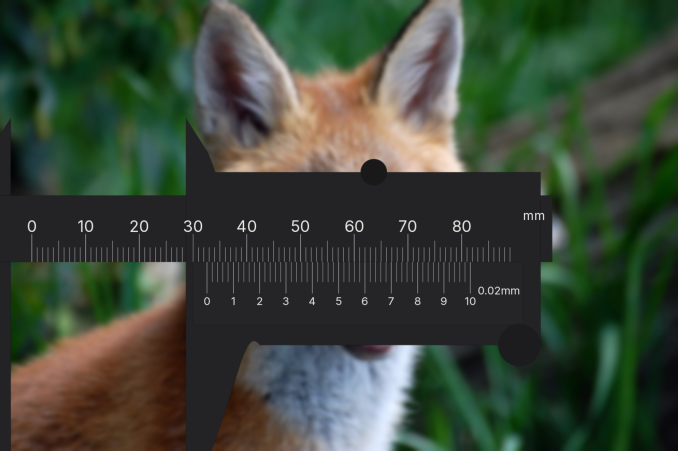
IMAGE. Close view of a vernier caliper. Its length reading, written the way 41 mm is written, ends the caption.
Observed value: 32.6 mm
